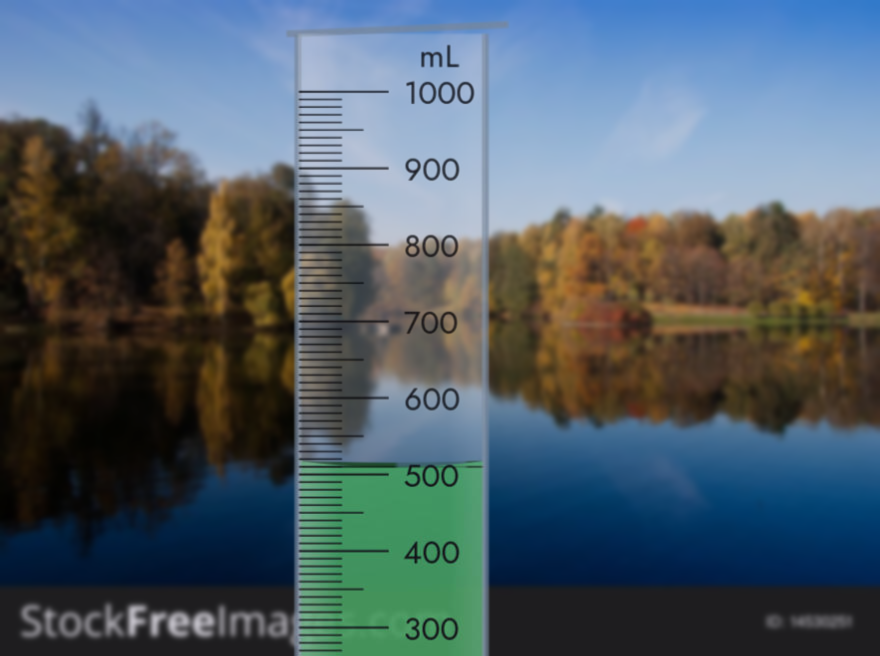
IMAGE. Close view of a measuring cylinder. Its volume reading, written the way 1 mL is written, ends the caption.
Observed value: 510 mL
